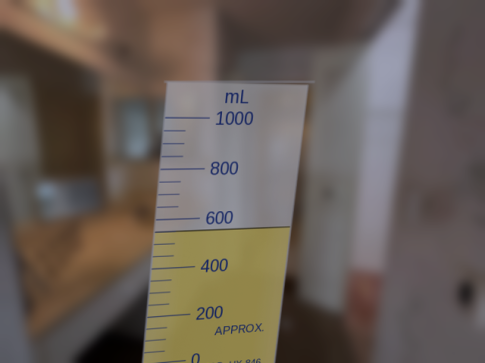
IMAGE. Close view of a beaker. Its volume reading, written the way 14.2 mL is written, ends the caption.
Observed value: 550 mL
